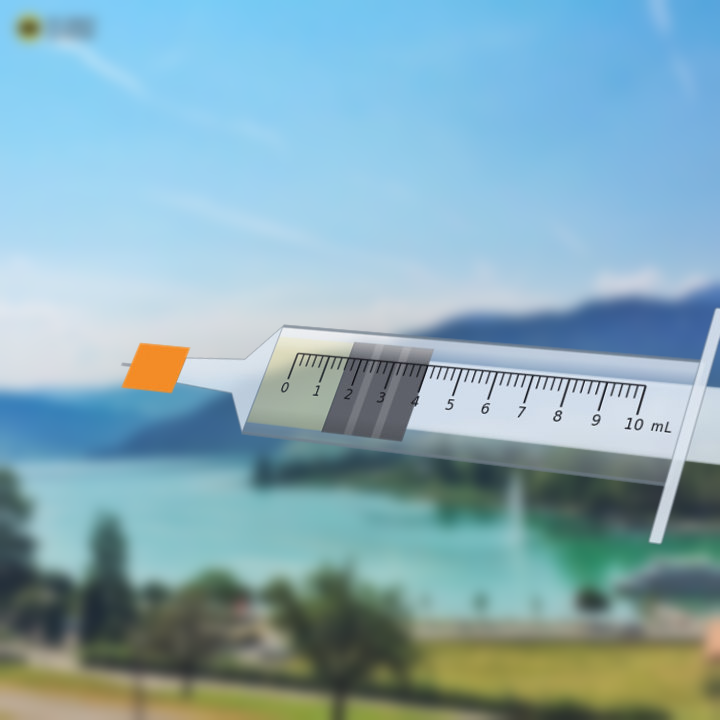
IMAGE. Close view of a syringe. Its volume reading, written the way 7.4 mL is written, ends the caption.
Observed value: 1.6 mL
